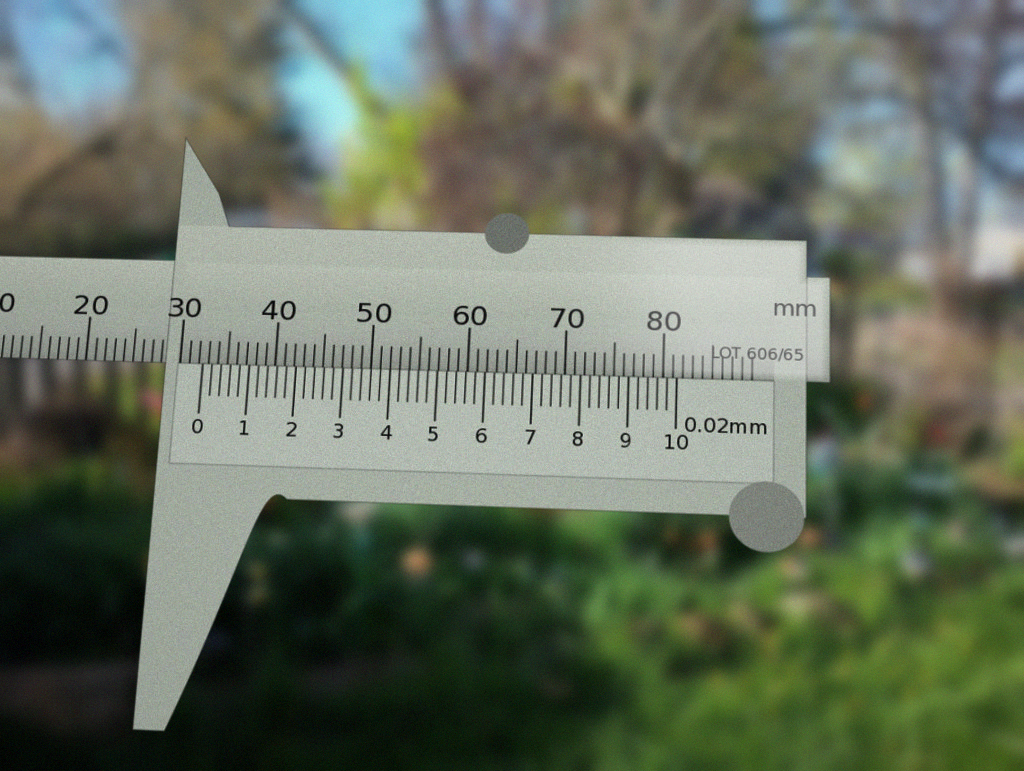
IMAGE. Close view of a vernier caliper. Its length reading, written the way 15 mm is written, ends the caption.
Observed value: 32.4 mm
